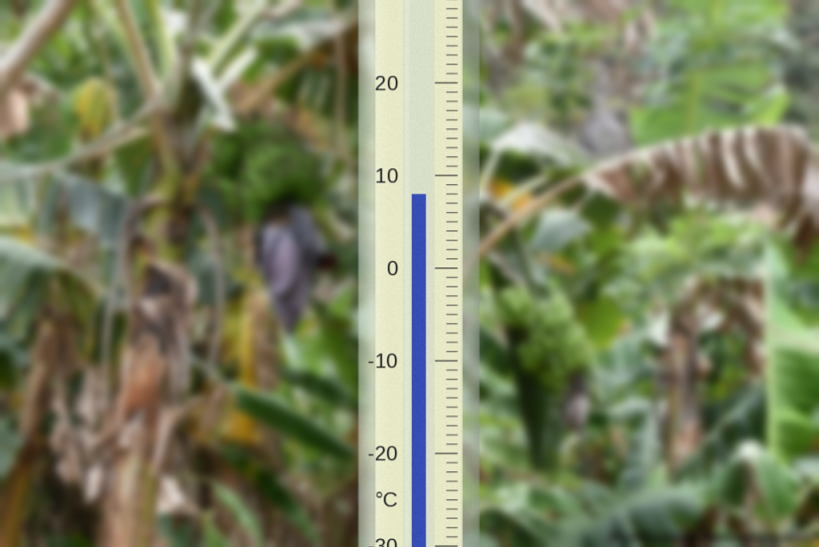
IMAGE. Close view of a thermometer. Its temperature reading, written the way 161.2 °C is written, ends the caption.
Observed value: 8 °C
